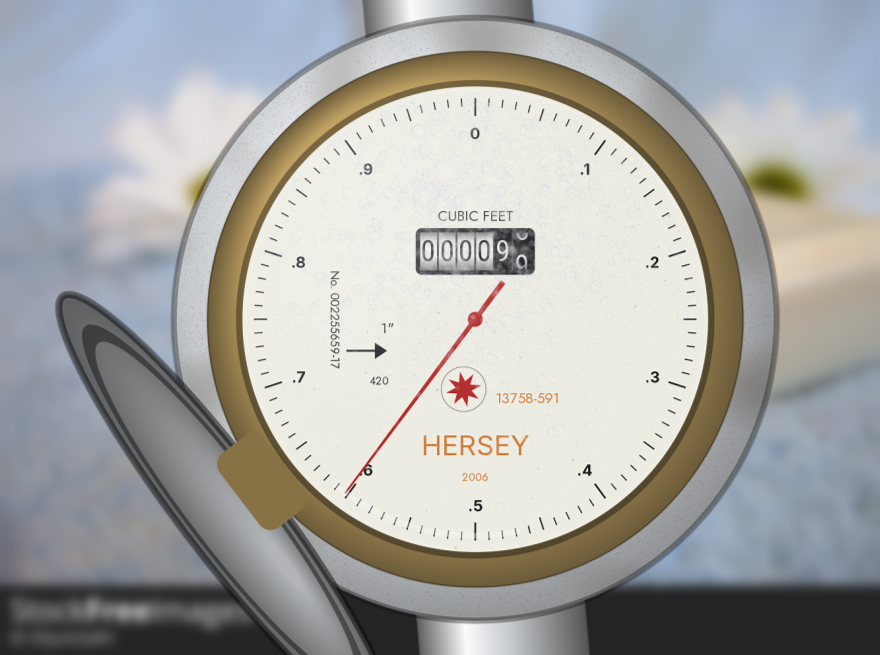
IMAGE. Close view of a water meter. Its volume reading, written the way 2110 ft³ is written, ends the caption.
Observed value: 98.60 ft³
